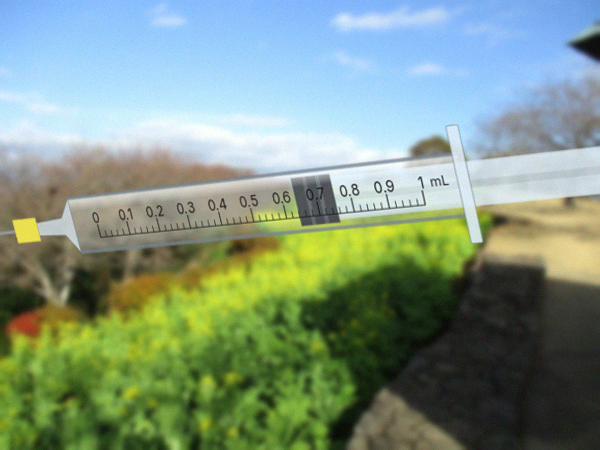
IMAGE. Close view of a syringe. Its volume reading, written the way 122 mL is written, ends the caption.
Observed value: 0.64 mL
